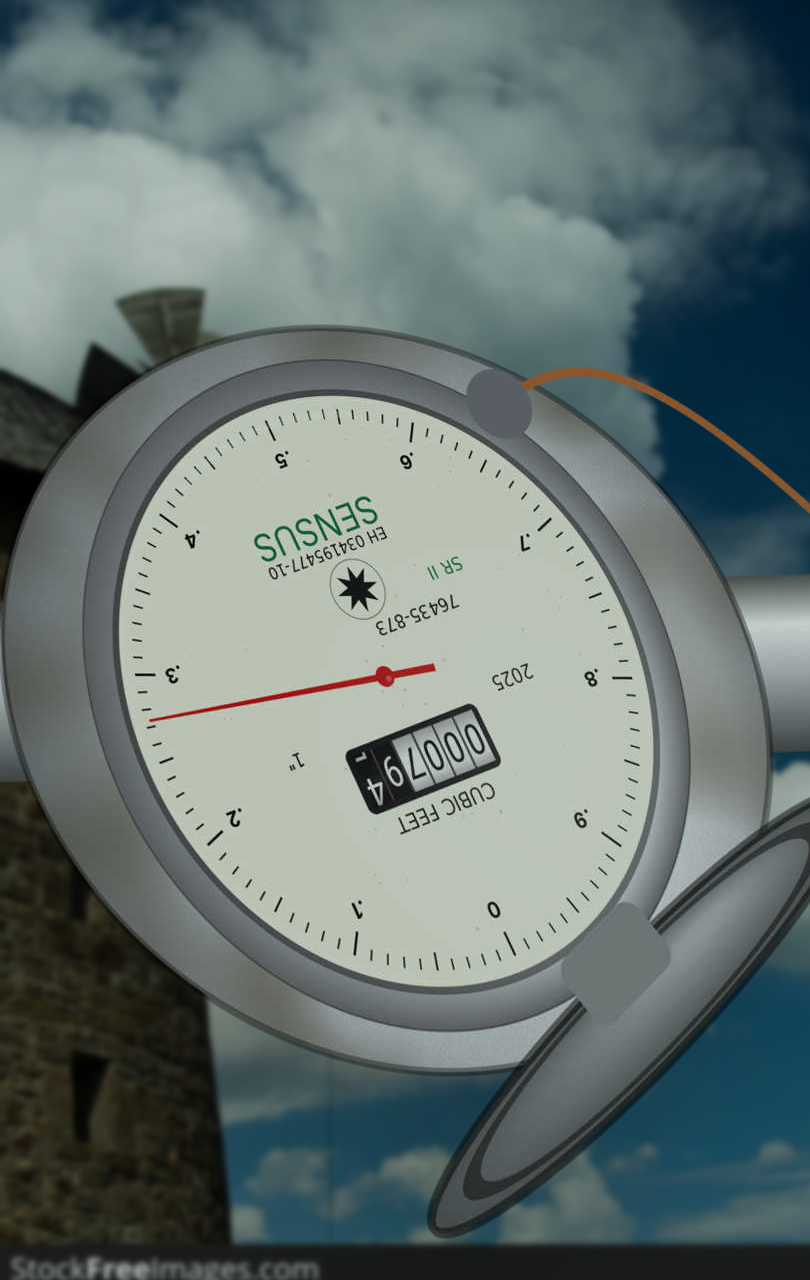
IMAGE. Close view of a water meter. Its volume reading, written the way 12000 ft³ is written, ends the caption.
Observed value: 794.27 ft³
